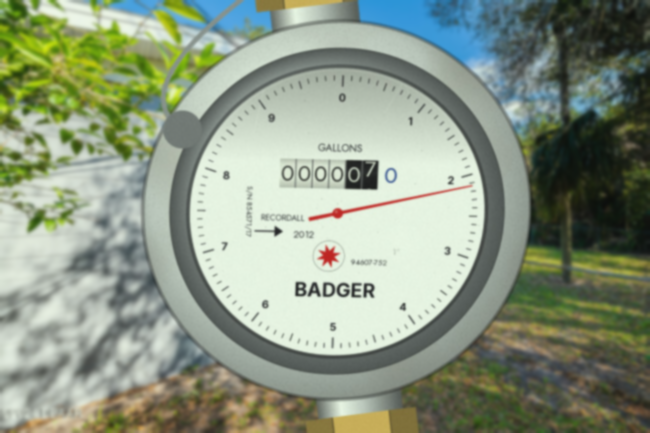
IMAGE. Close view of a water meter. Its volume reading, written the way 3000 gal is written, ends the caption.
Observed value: 72.1 gal
